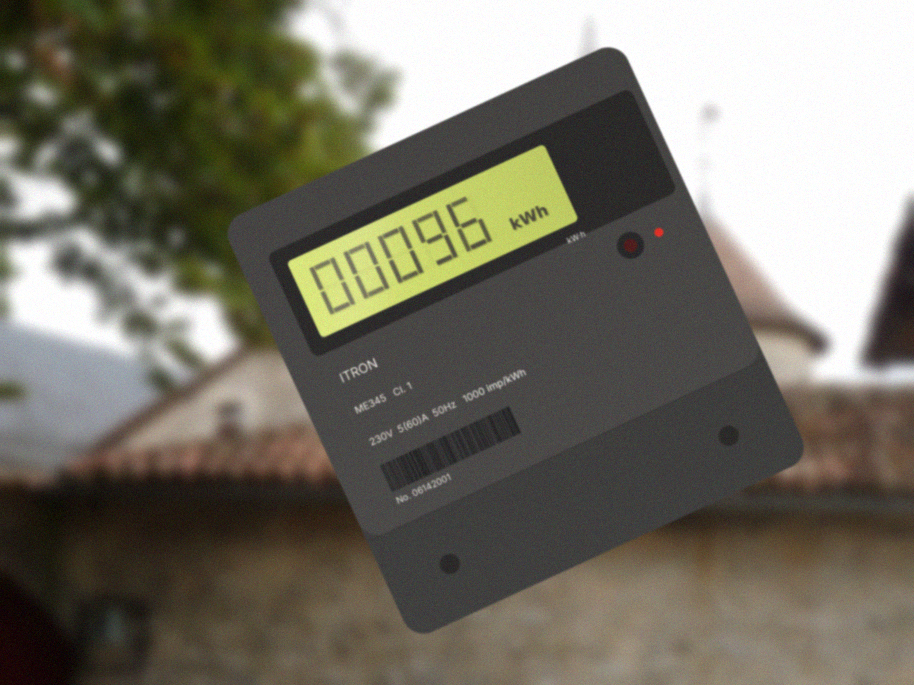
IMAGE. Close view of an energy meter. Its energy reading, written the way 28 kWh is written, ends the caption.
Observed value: 96 kWh
